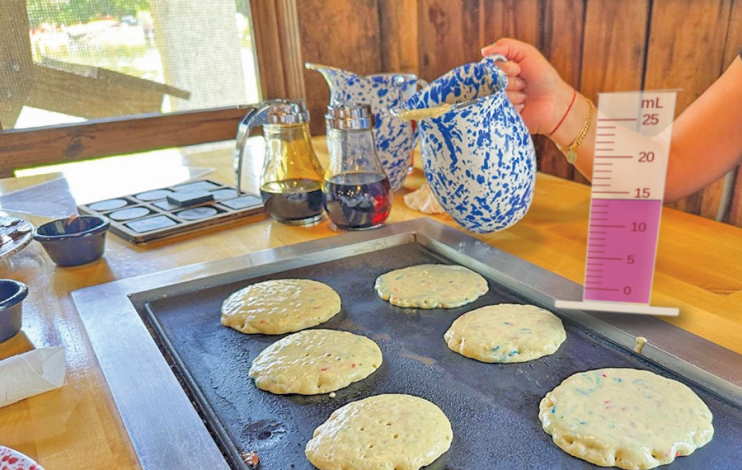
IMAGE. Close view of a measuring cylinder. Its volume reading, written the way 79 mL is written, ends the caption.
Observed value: 14 mL
